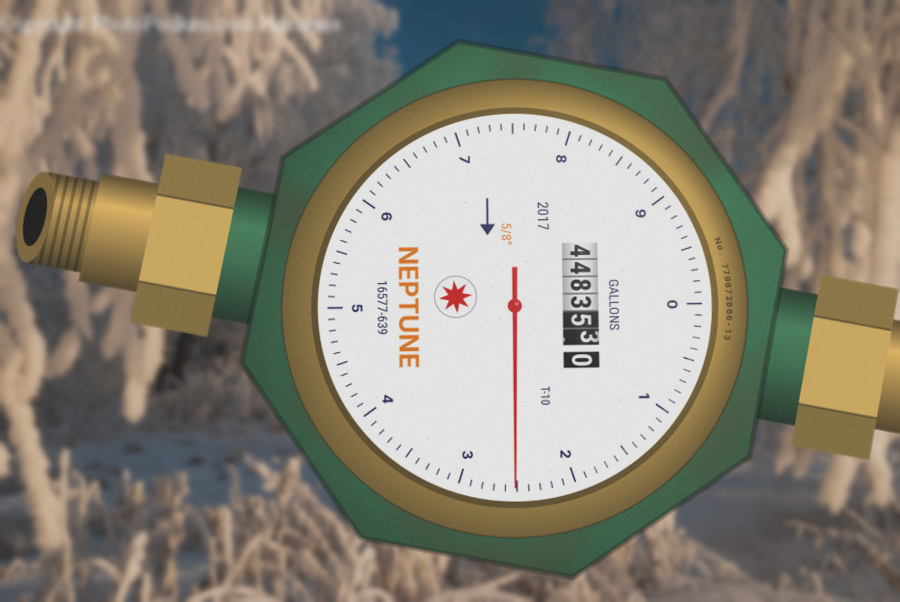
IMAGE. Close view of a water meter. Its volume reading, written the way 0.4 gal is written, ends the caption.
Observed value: 4483532.5 gal
